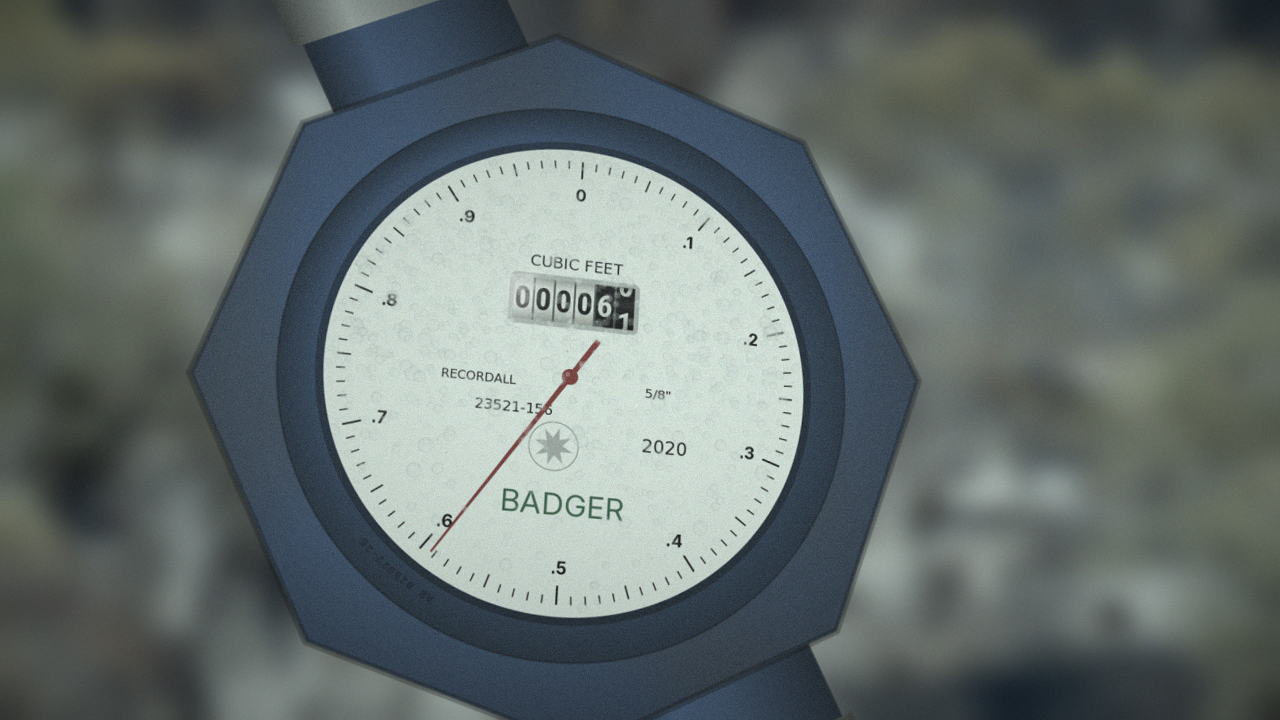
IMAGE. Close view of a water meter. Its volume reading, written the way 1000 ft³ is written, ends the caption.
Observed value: 60.59 ft³
